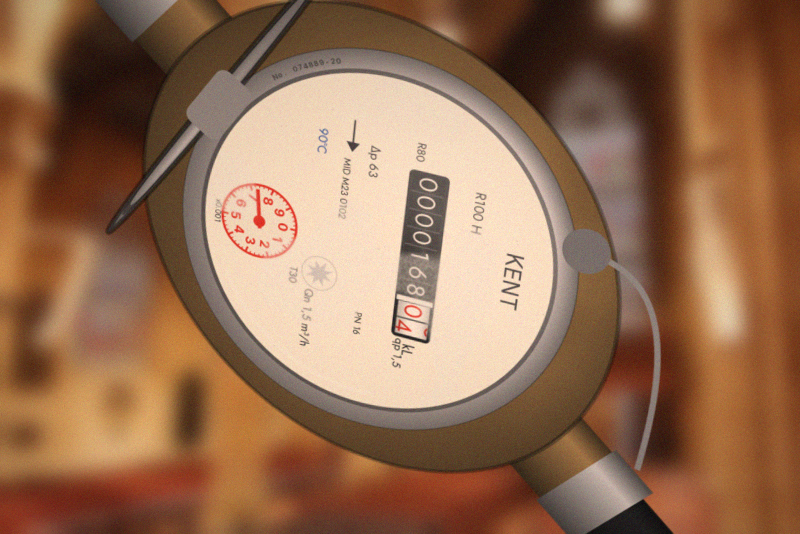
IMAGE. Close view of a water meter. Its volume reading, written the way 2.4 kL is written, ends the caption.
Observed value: 168.037 kL
